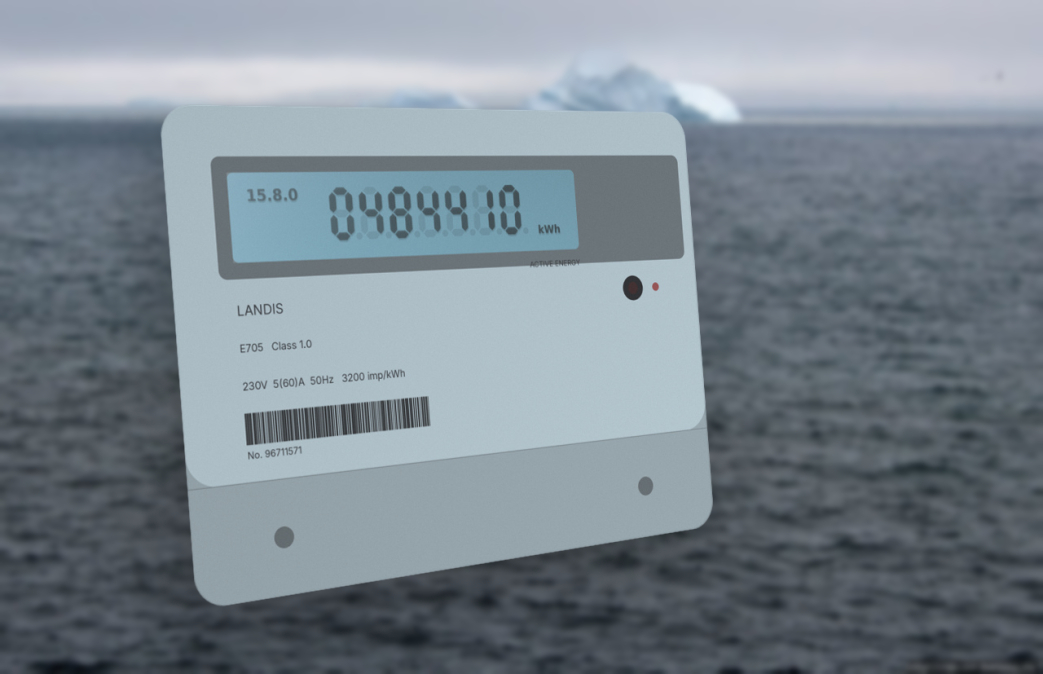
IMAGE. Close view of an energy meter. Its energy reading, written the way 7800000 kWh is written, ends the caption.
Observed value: 484410 kWh
